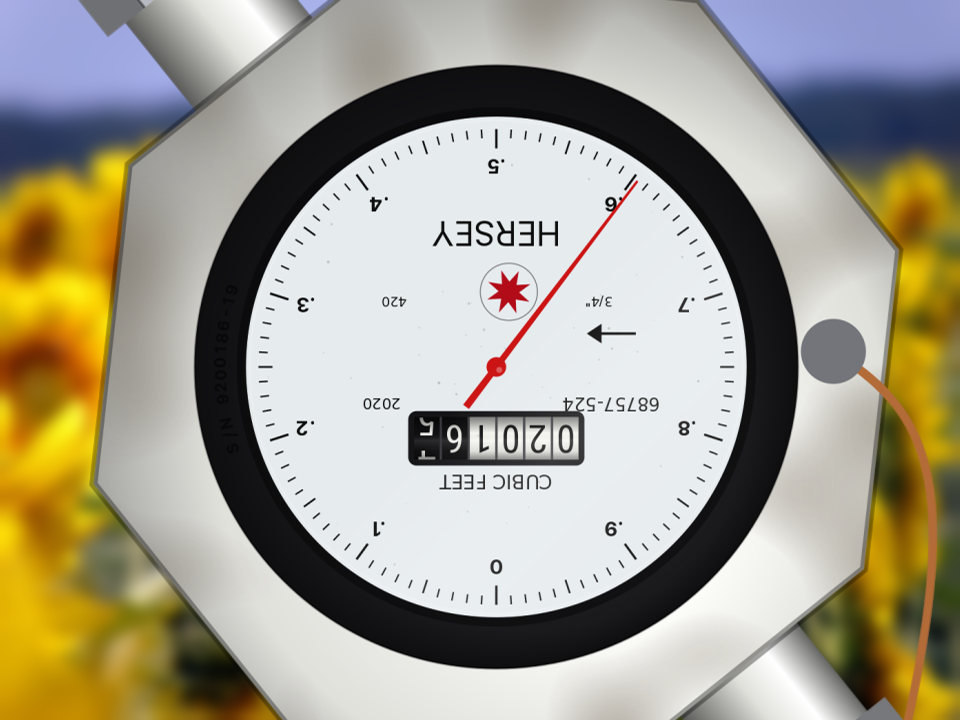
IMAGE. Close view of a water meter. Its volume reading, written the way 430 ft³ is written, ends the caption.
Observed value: 20164.60 ft³
